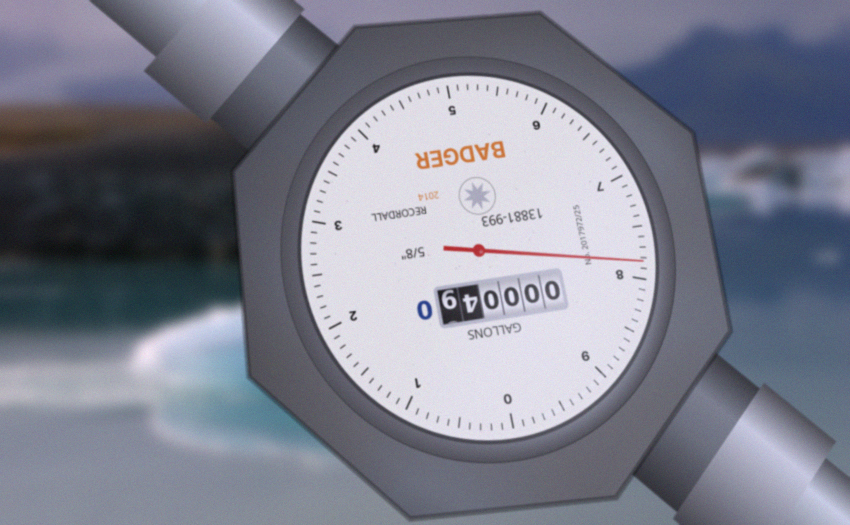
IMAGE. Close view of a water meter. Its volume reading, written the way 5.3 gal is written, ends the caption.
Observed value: 487.8 gal
